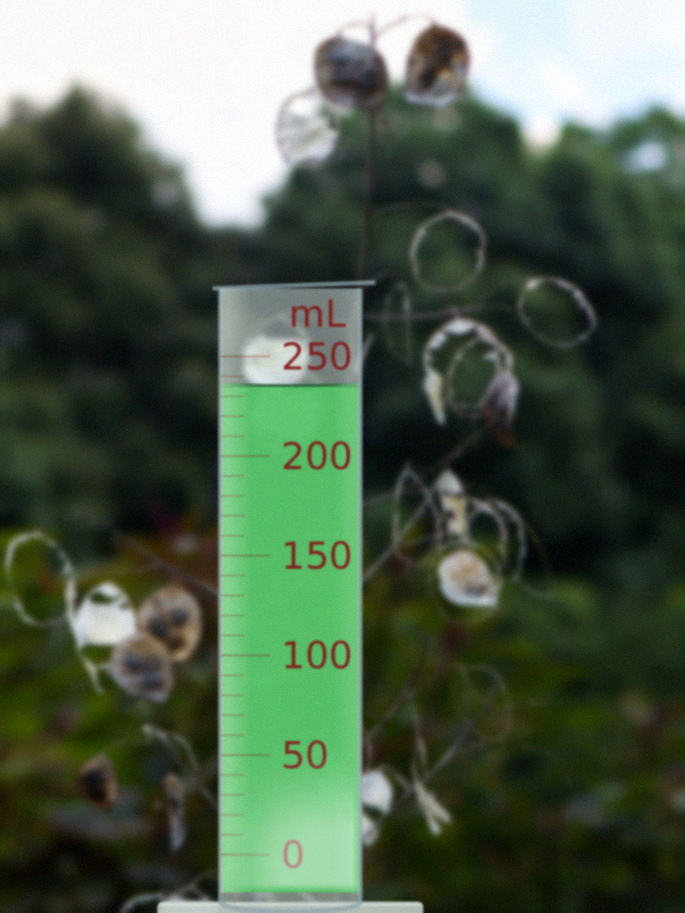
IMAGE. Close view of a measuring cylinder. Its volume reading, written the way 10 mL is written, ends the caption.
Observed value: 235 mL
